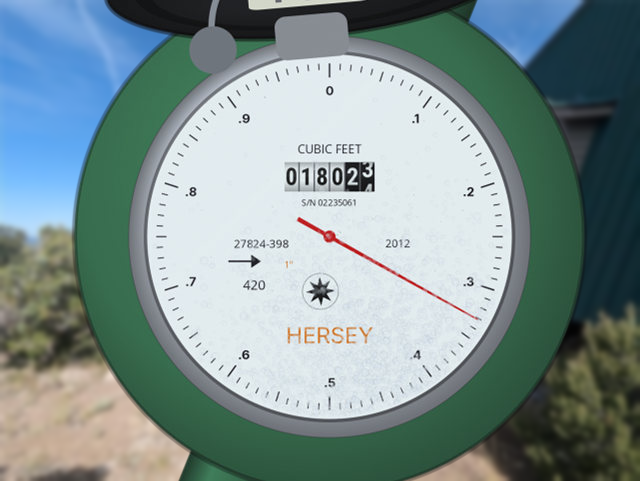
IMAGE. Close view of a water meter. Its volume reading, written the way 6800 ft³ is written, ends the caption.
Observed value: 18023.33 ft³
